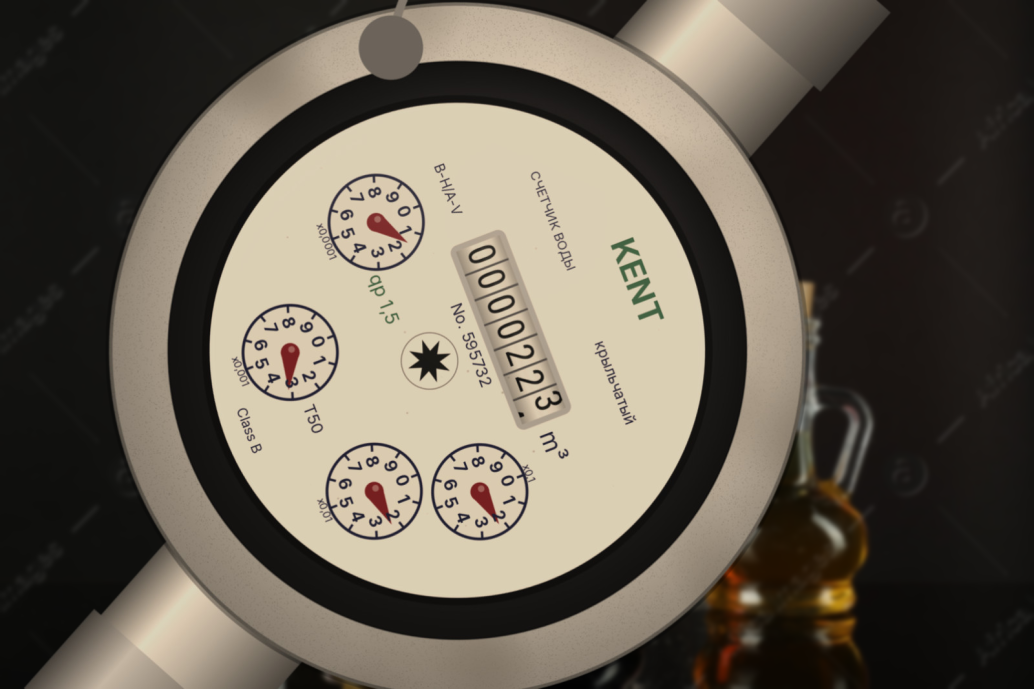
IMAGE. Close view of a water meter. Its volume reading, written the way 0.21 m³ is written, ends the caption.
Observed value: 223.2231 m³
